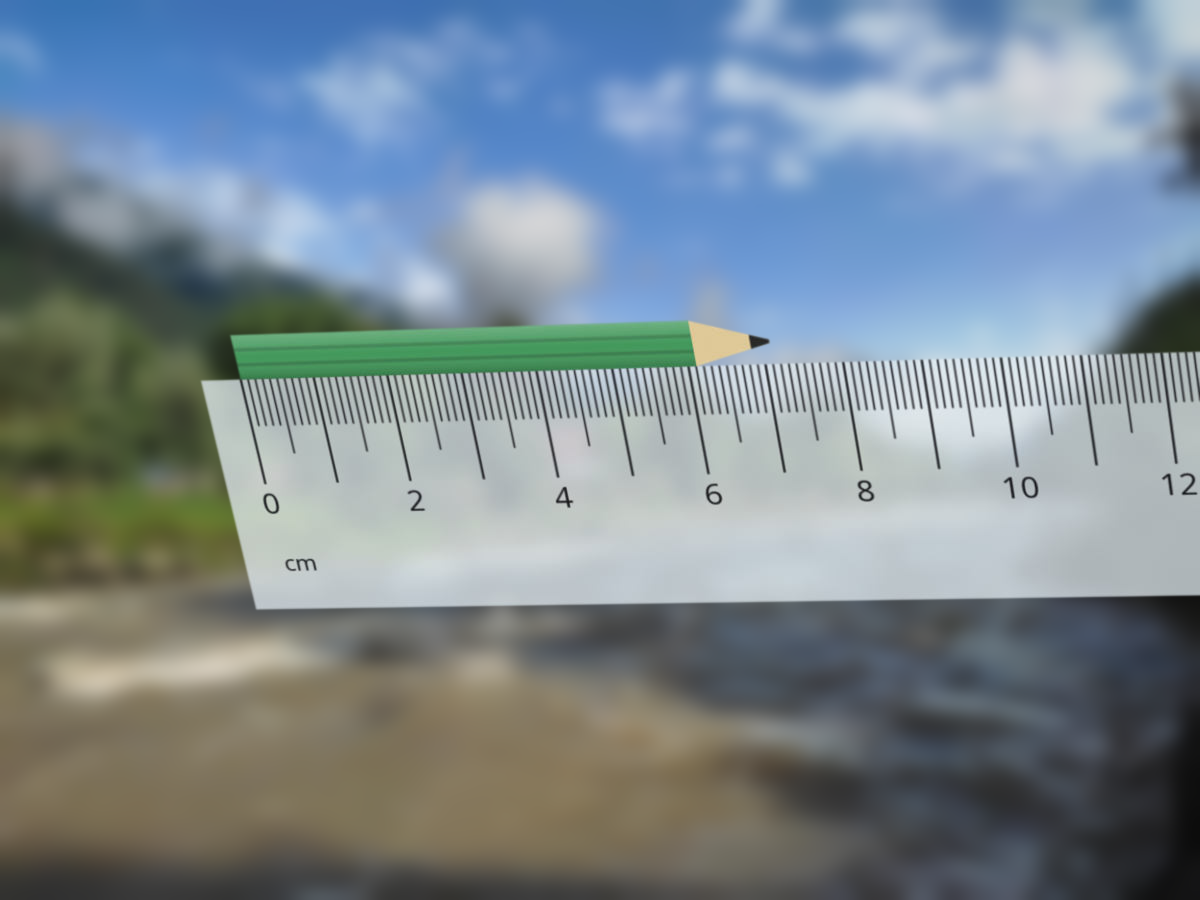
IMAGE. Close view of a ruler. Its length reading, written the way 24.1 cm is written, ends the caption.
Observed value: 7.1 cm
